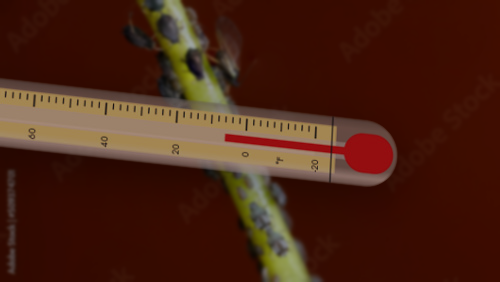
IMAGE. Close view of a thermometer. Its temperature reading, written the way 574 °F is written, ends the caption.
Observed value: 6 °F
